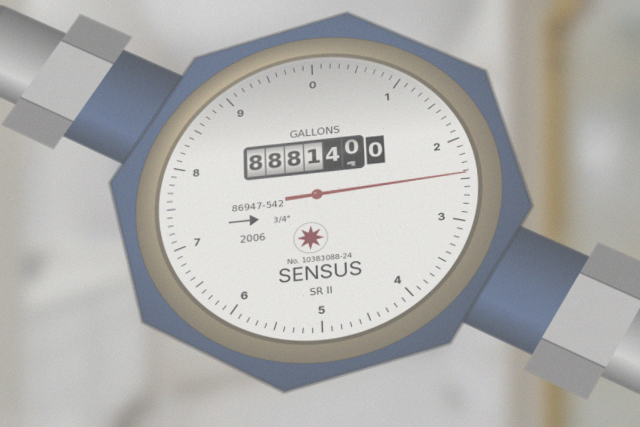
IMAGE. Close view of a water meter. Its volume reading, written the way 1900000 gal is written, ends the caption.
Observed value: 8881402.4 gal
